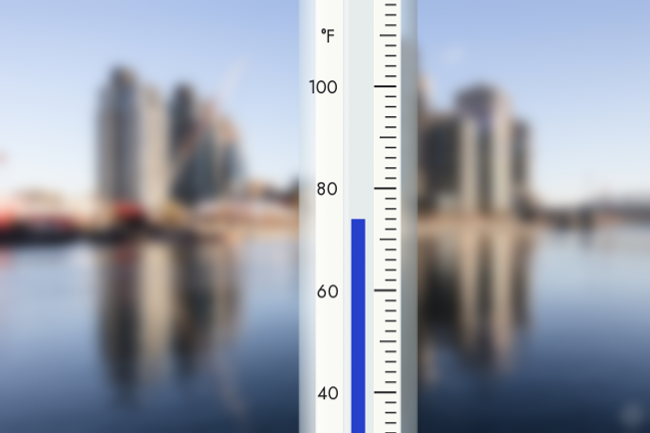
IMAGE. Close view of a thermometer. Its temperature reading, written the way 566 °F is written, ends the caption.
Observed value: 74 °F
